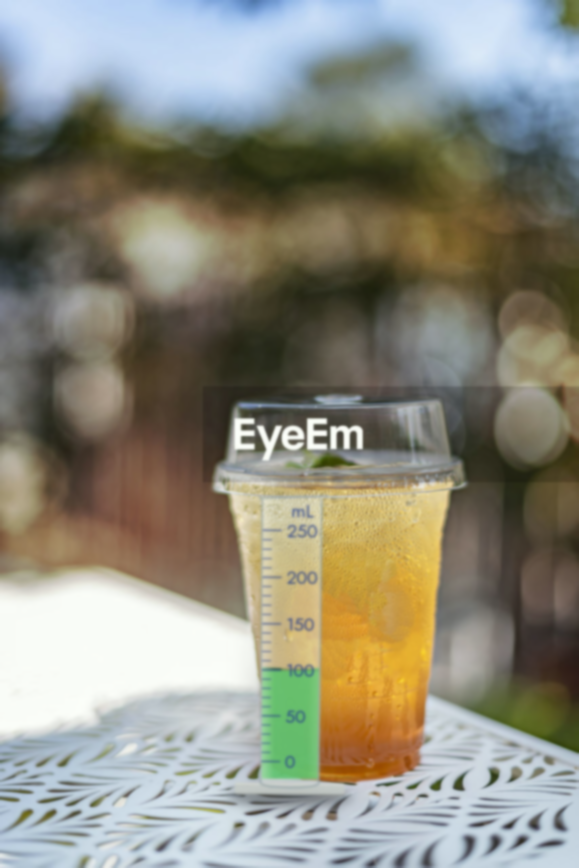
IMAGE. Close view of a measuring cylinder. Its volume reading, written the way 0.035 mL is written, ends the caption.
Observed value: 100 mL
